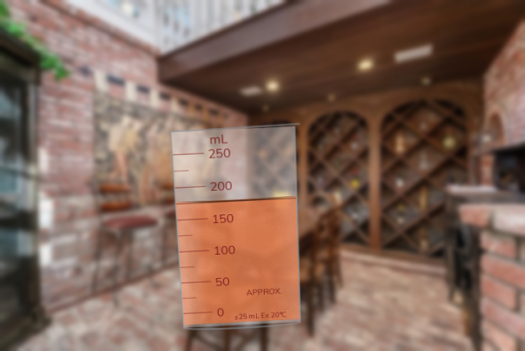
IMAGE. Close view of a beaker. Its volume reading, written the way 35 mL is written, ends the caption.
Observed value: 175 mL
